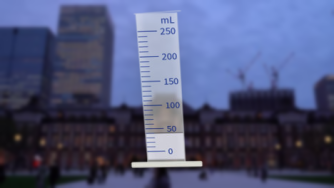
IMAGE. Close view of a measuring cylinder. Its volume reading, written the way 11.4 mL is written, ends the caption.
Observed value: 40 mL
